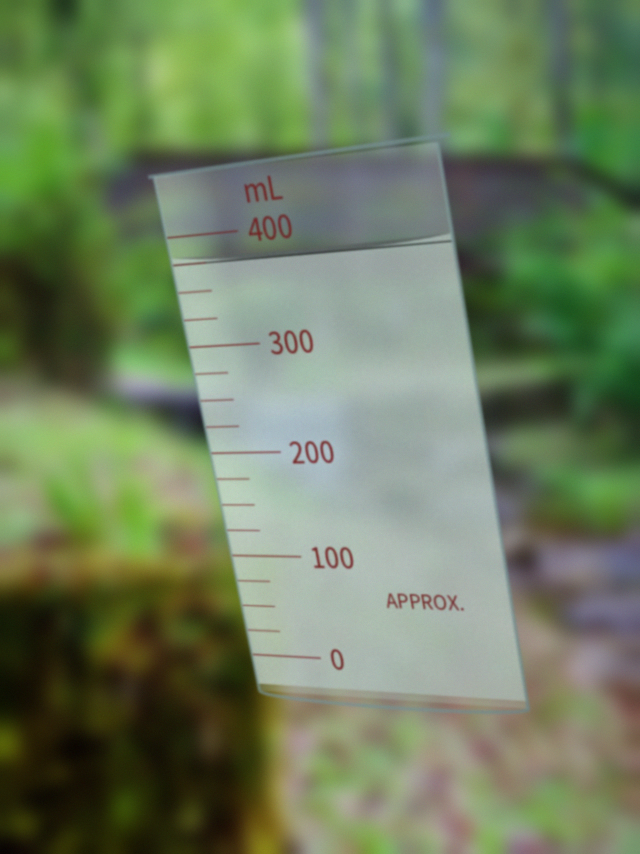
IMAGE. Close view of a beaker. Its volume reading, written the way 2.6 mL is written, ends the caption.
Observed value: 375 mL
